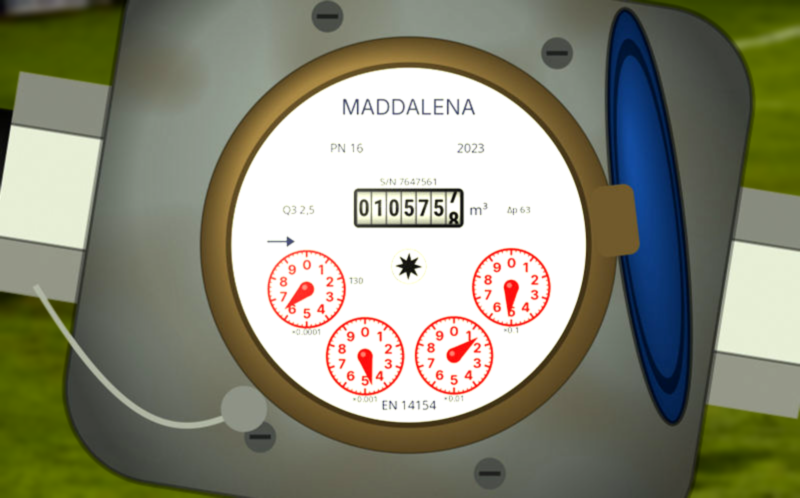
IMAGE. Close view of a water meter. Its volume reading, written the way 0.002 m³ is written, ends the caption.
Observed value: 105757.5146 m³
